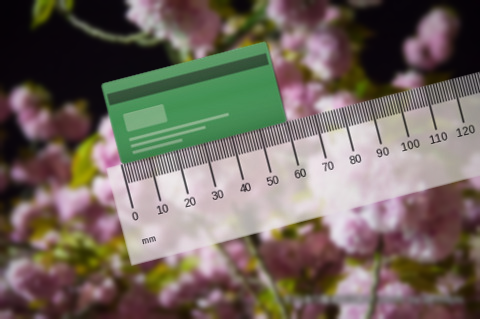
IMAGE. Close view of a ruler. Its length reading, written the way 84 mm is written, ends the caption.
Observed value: 60 mm
